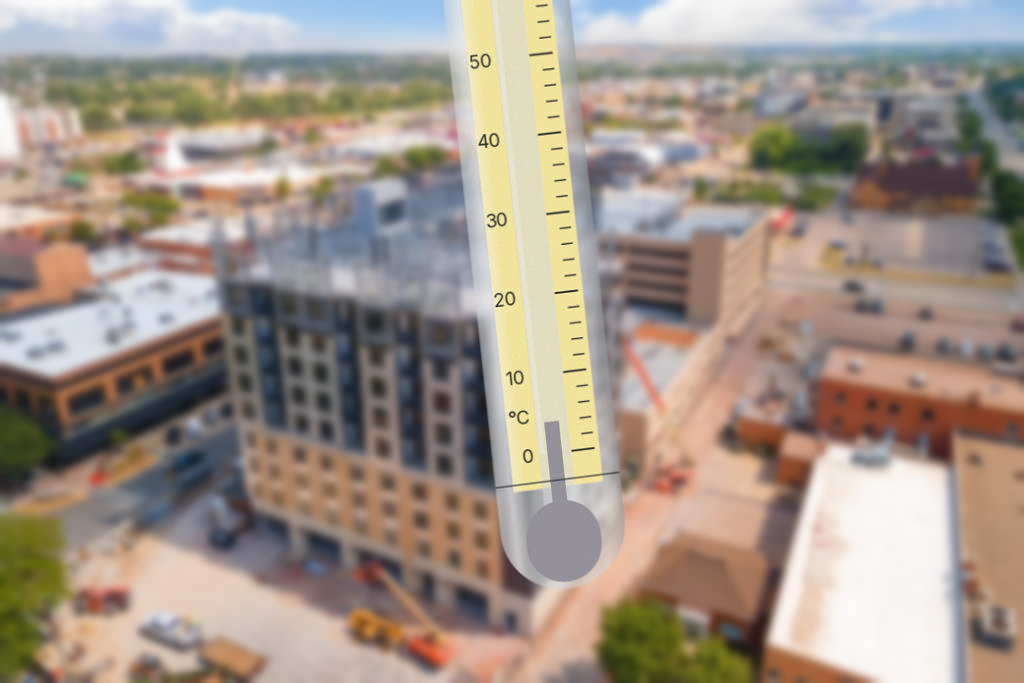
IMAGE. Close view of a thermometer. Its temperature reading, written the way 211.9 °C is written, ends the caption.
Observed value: 4 °C
